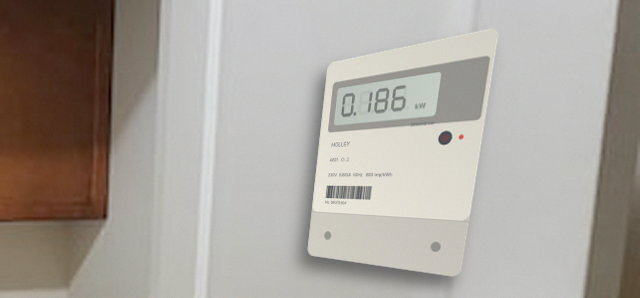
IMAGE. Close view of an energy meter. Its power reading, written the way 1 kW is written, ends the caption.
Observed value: 0.186 kW
